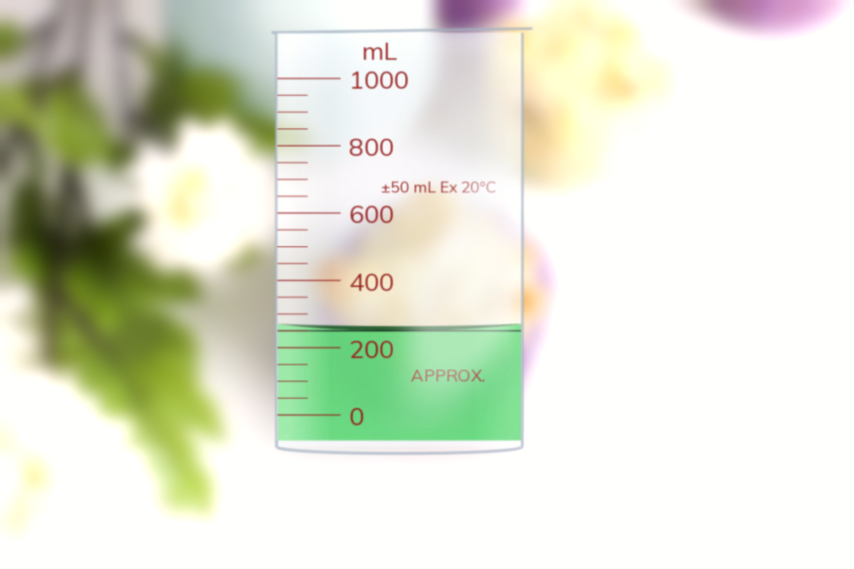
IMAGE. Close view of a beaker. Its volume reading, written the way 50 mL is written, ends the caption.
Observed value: 250 mL
